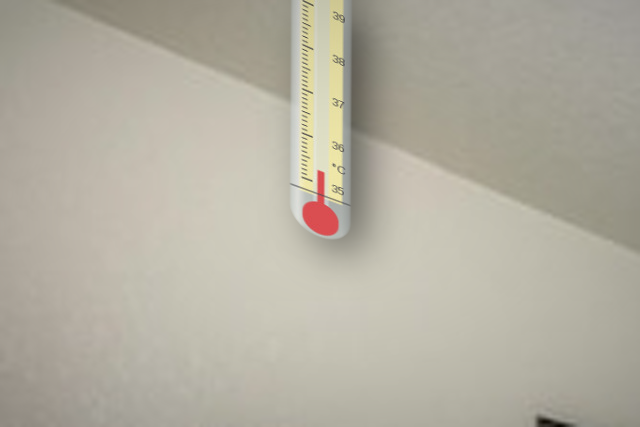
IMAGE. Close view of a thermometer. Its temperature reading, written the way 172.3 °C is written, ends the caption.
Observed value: 35.3 °C
